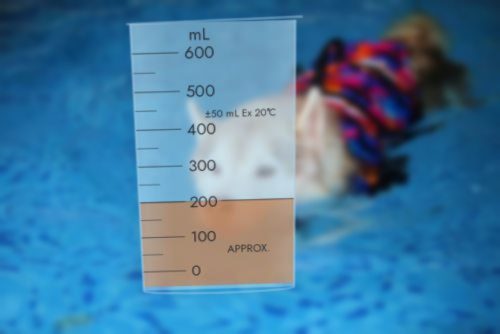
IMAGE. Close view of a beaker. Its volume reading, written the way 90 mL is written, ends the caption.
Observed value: 200 mL
